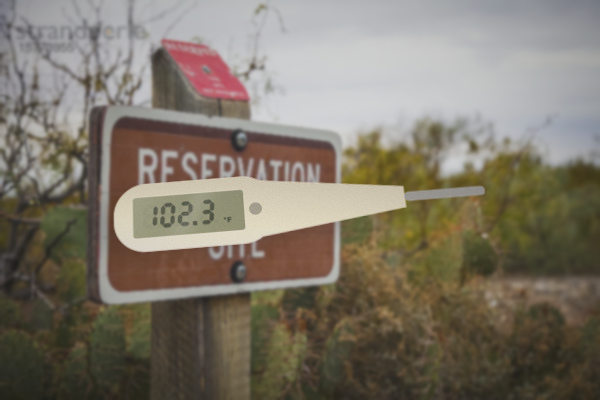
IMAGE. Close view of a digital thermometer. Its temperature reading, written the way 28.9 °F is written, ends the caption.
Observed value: 102.3 °F
